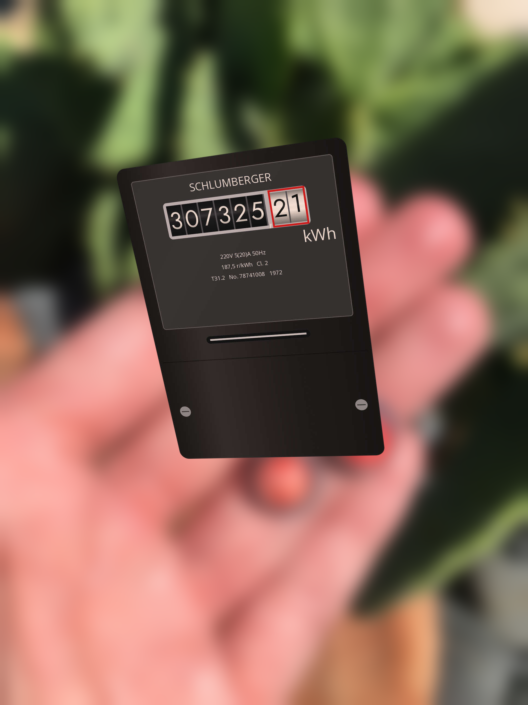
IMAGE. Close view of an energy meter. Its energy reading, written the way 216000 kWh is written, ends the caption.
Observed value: 307325.21 kWh
